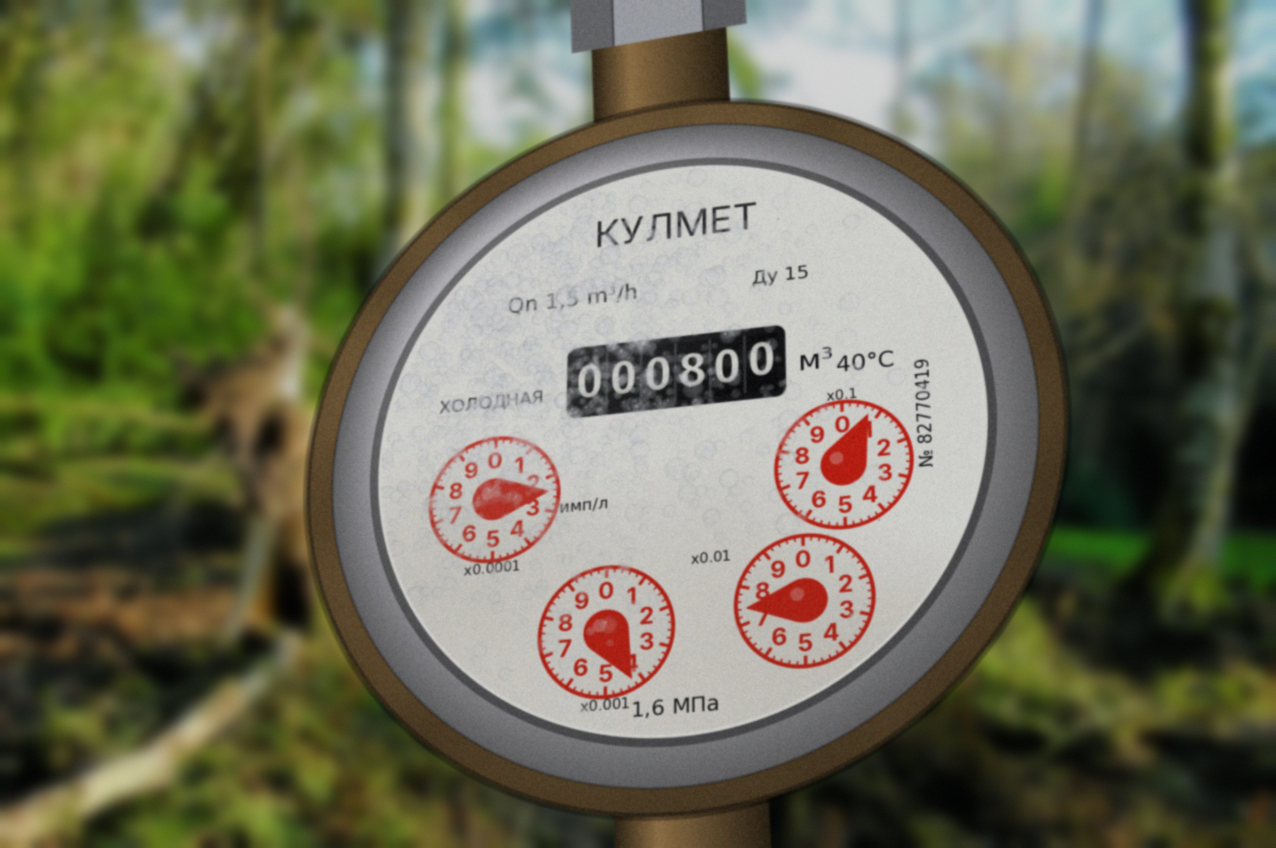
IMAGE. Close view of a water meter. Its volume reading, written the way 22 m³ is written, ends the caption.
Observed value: 800.0742 m³
